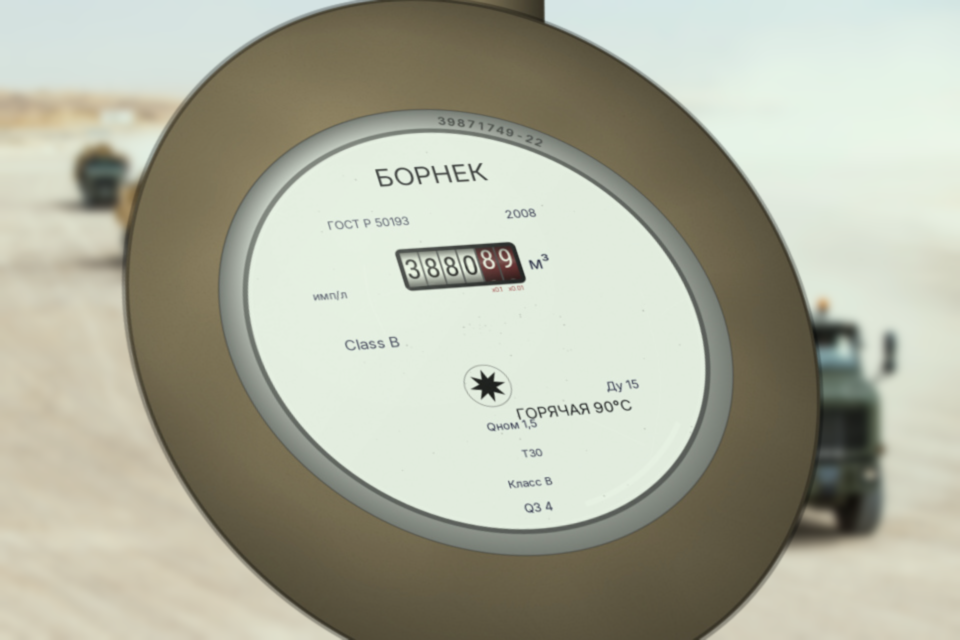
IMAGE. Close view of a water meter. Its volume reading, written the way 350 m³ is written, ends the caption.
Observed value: 3880.89 m³
